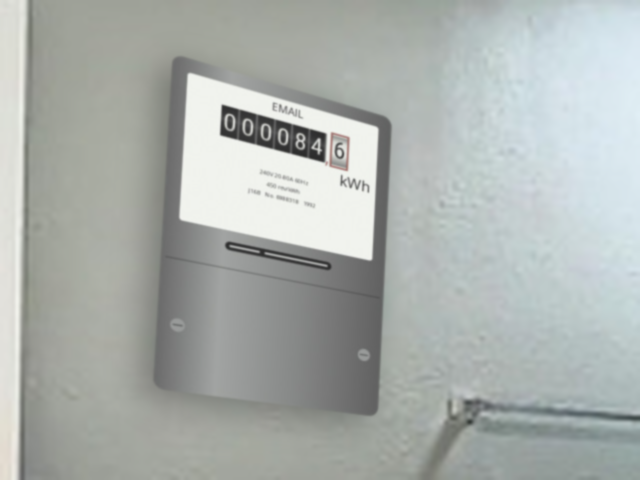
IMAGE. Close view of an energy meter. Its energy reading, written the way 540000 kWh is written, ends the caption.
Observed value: 84.6 kWh
